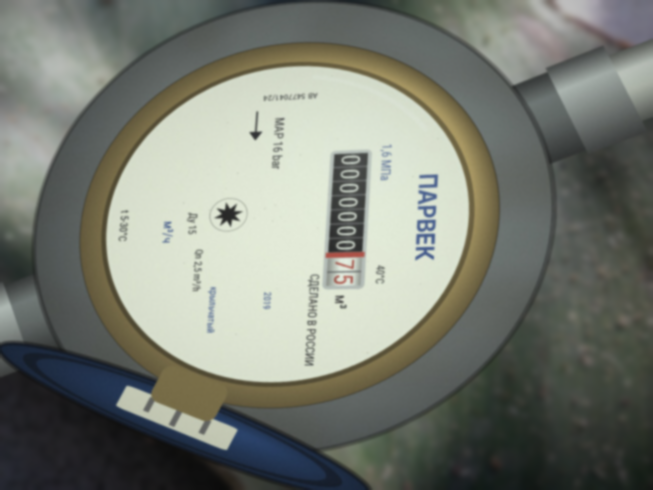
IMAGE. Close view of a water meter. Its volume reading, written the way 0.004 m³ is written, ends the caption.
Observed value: 0.75 m³
